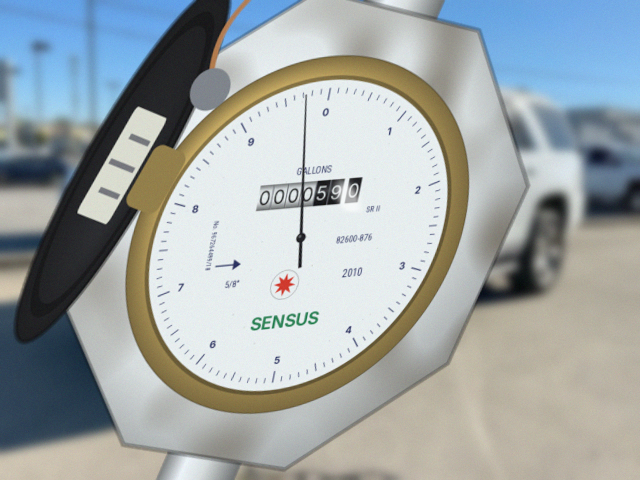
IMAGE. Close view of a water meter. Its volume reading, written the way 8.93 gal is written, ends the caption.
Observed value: 589.7 gal
